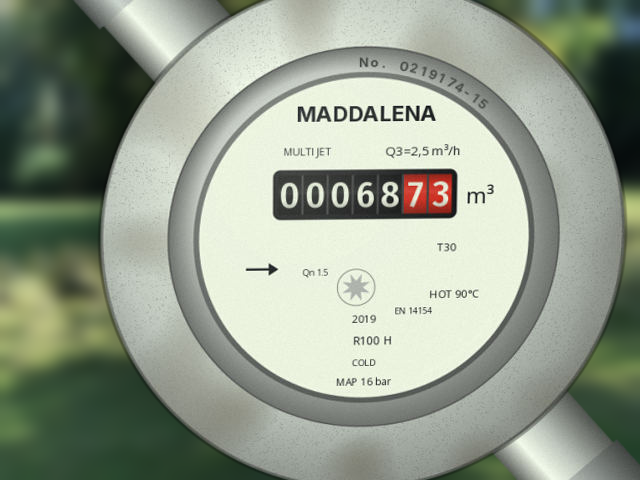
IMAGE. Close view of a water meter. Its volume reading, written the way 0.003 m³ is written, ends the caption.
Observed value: 68.73 m³
